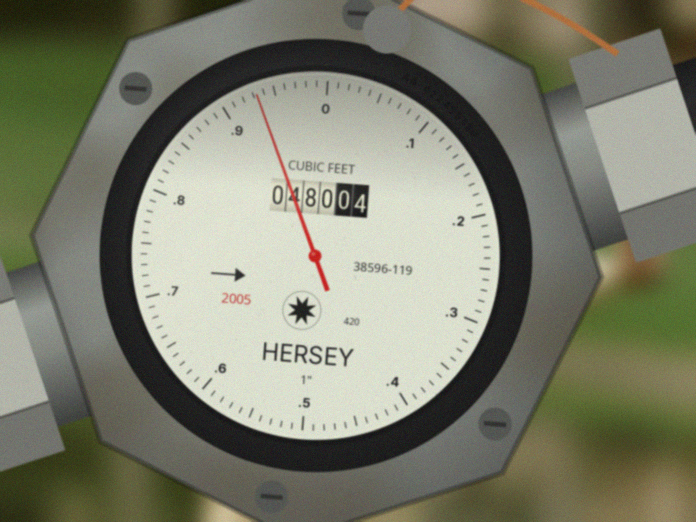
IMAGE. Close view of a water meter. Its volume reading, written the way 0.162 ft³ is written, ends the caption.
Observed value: 48003.93 ft³
